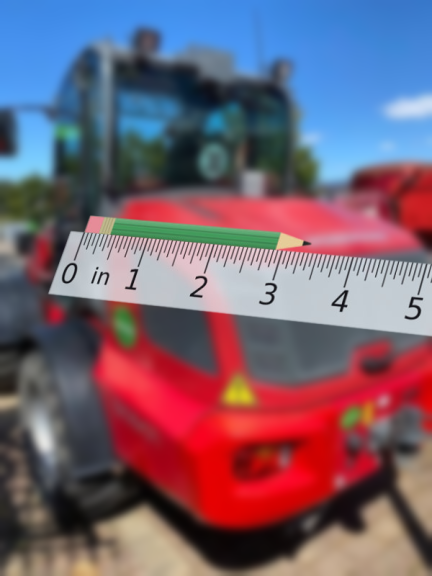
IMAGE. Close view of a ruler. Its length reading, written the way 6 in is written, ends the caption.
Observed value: 3.375 in
